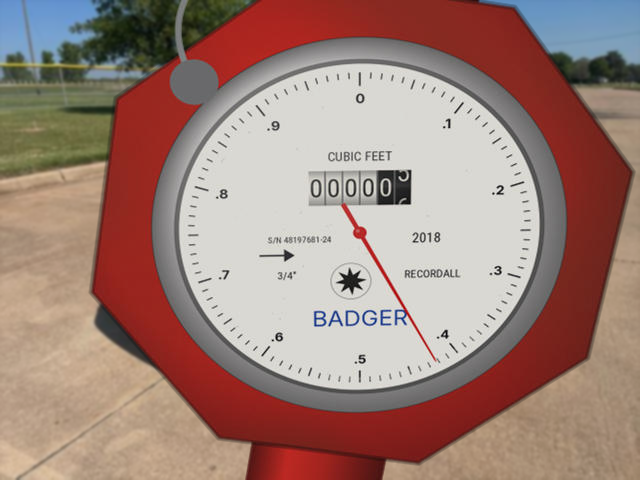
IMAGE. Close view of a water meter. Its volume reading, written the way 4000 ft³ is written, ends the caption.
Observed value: 5.42 ft³
